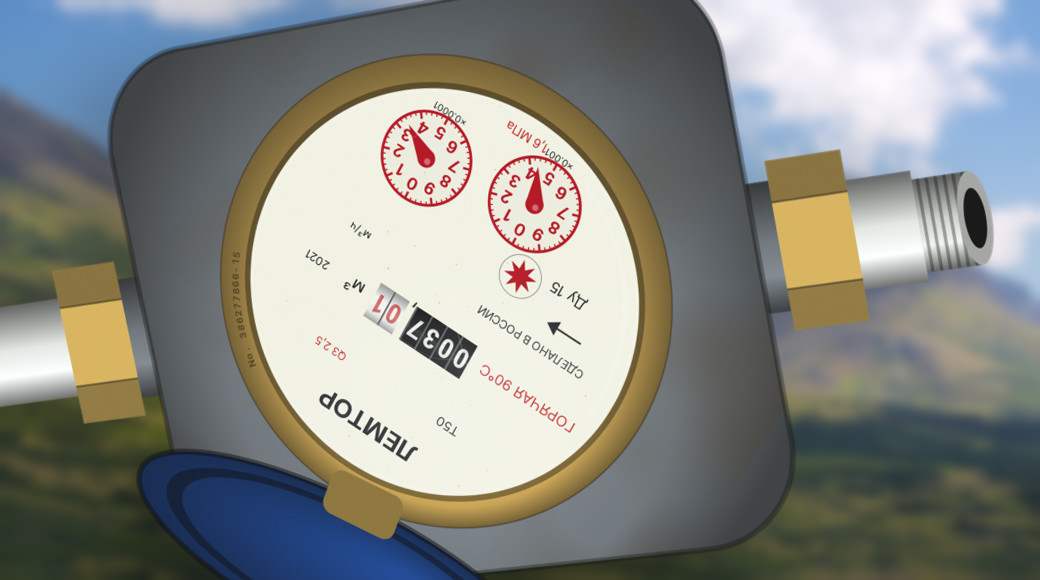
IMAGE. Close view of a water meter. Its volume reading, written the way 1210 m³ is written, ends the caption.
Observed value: 37.0143 m³
